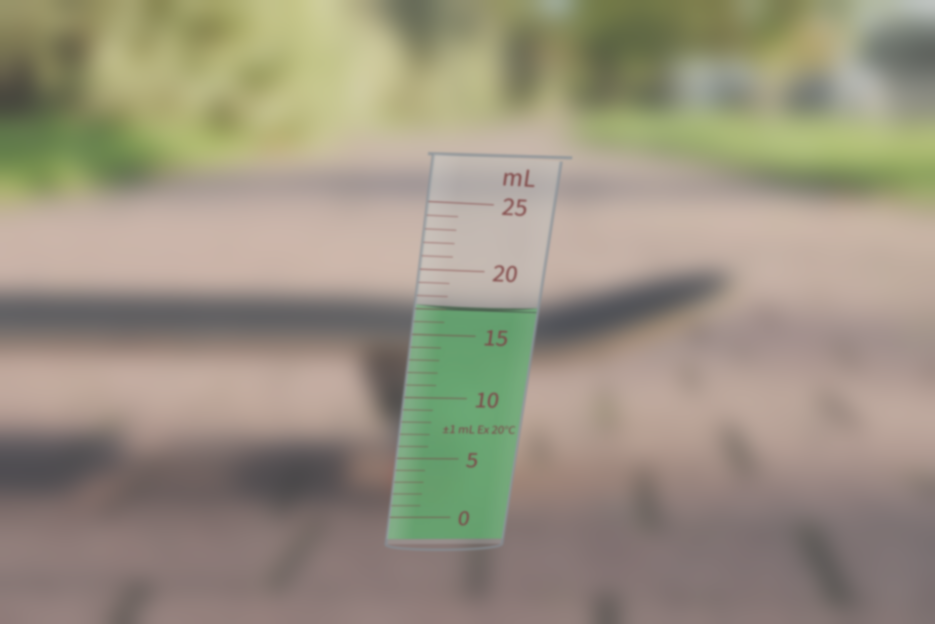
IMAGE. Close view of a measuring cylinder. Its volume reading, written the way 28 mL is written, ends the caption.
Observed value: 17 mL
